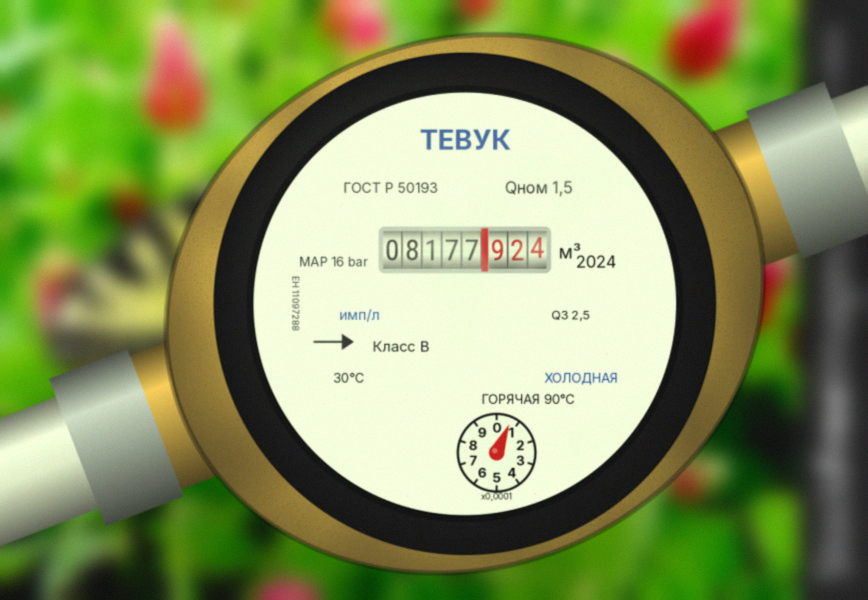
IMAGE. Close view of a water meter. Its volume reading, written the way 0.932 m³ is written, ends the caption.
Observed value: 8177.9240 m³
